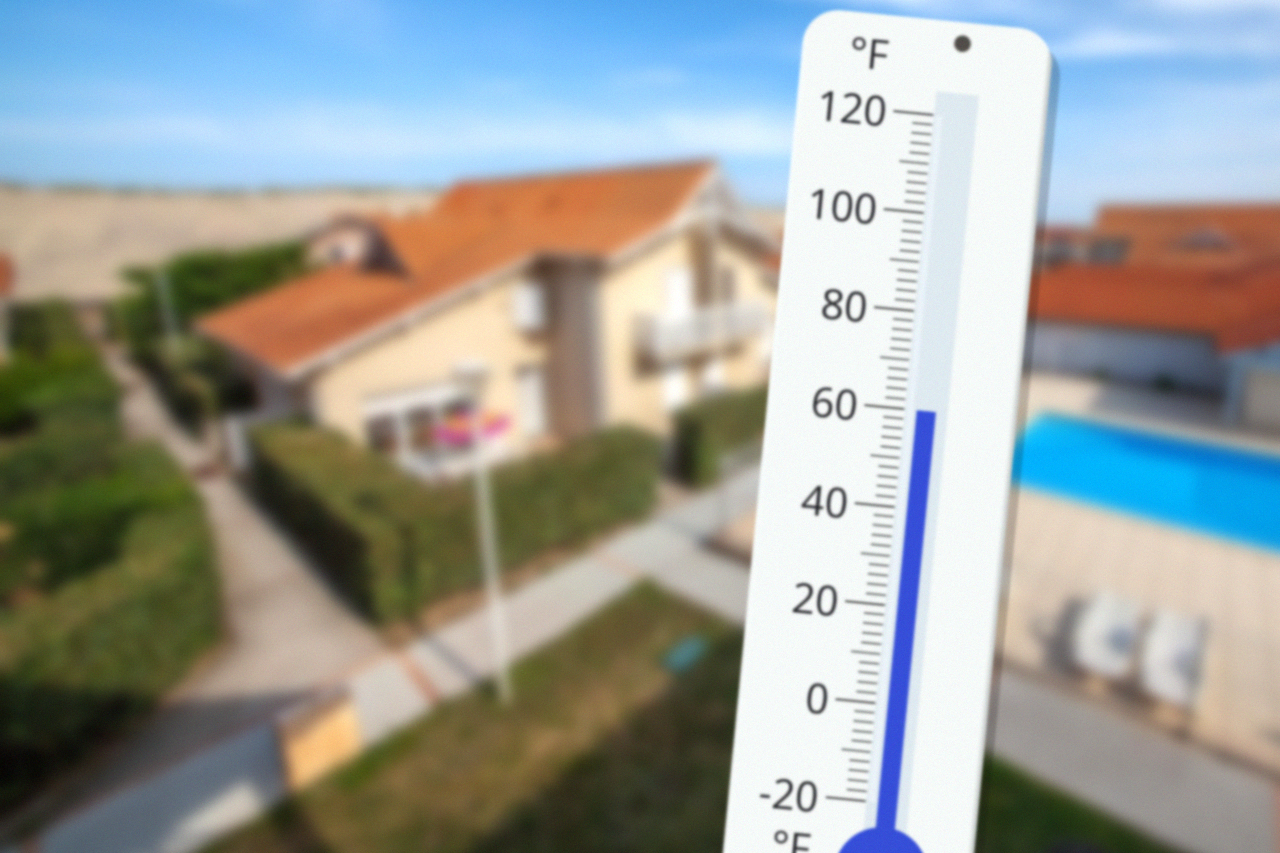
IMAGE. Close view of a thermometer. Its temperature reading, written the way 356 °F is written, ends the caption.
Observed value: 60 °F
